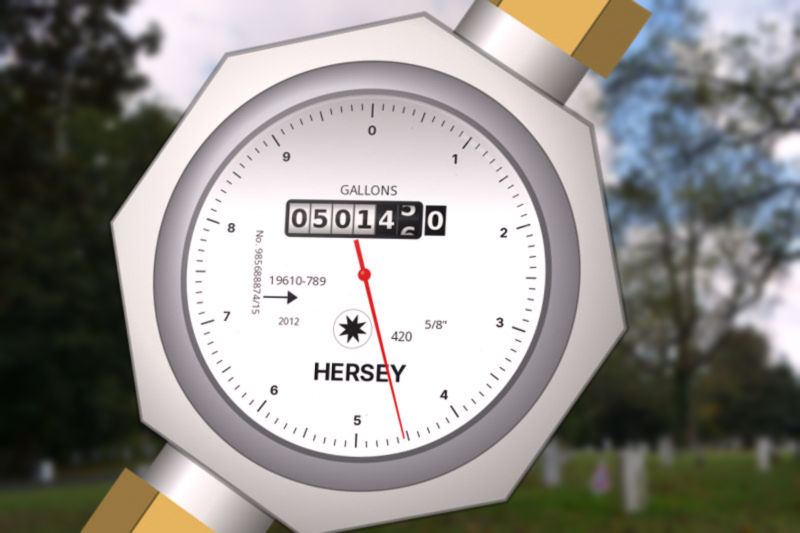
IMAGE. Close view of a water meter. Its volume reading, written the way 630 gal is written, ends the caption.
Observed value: 501454.5 gal
